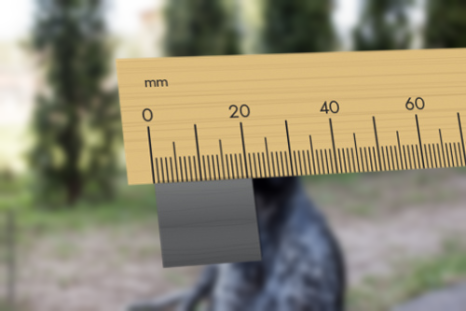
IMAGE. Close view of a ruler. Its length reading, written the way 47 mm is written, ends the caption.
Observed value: 21 mm
